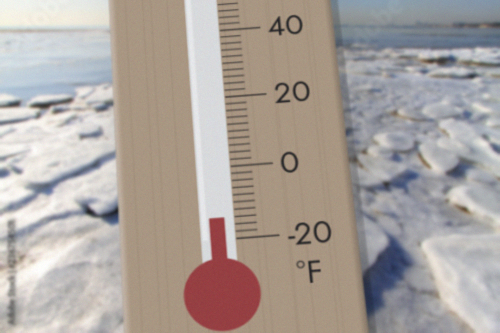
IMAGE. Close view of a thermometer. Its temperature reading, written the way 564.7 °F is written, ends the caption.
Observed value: -14 °F
